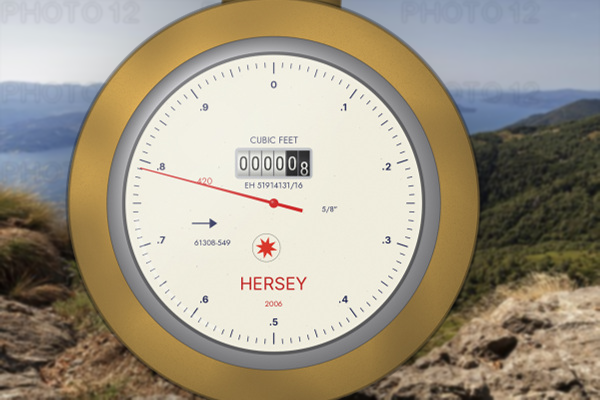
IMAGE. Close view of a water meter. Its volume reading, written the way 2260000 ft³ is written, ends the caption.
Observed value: 7.79 ft³
